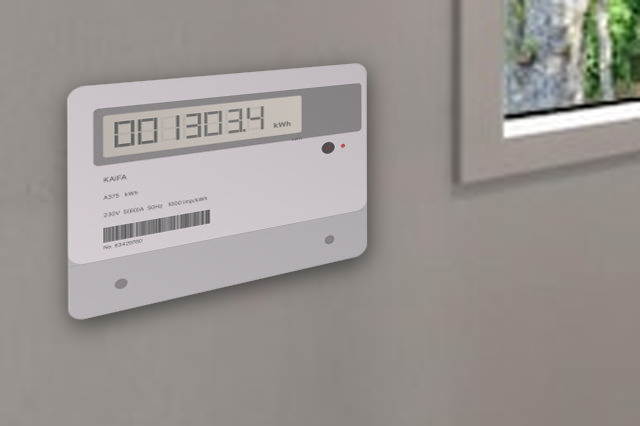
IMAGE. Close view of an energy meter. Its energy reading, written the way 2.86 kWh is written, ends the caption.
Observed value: 1303.4 kWh
